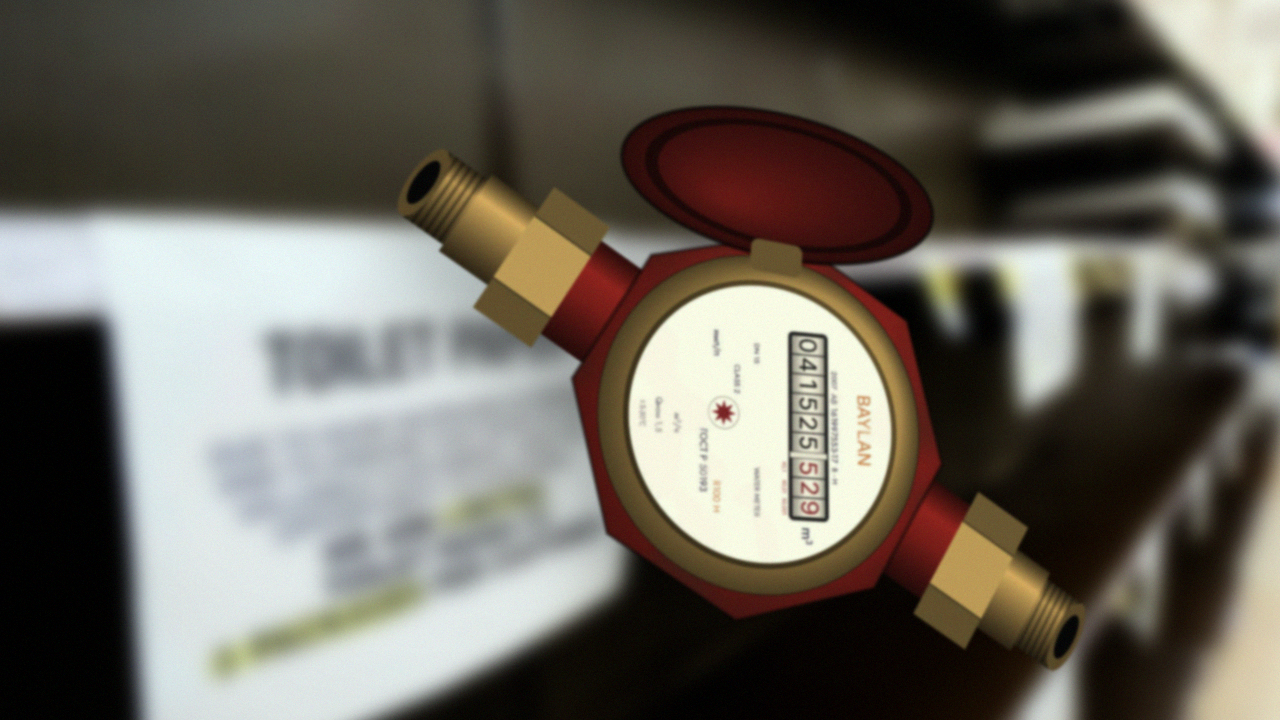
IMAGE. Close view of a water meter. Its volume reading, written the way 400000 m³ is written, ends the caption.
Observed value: 41525.529 m³
